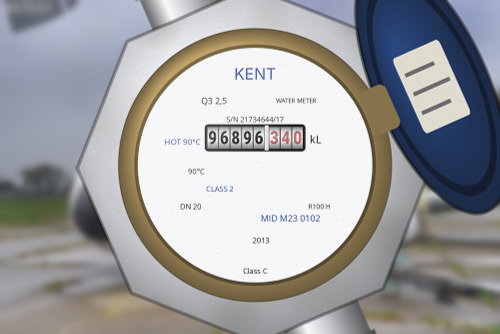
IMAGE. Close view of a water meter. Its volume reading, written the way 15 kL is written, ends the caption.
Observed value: 96896.340 kL
